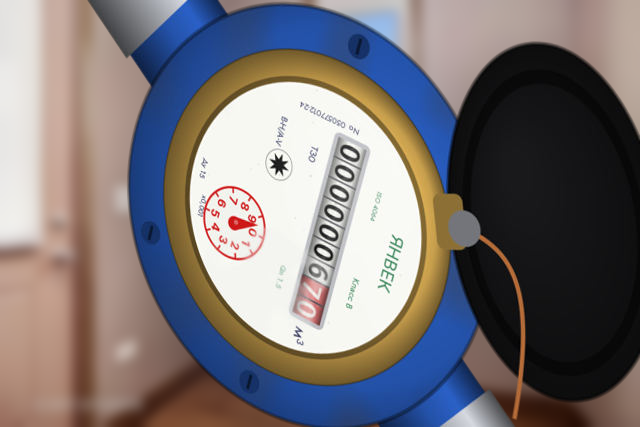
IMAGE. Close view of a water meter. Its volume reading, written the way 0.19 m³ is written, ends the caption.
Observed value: 6.699 m³
